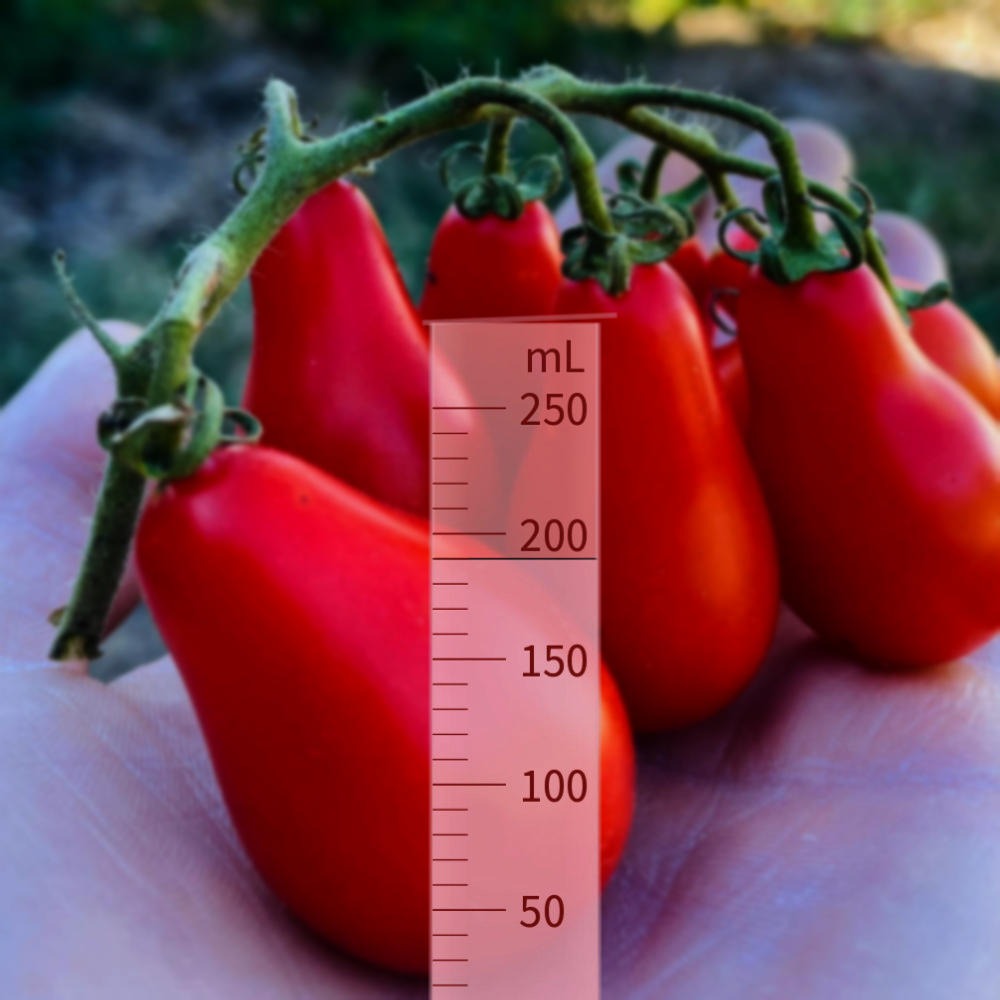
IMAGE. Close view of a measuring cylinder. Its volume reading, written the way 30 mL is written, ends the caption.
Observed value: 190 mL
